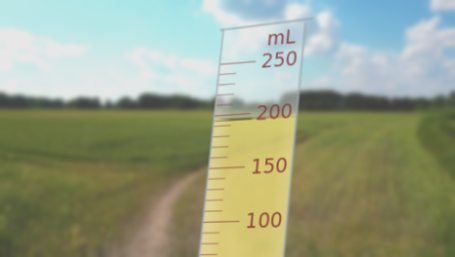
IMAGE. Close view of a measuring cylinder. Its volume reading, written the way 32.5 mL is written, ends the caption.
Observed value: 195 mL
